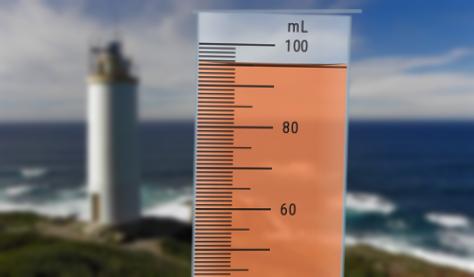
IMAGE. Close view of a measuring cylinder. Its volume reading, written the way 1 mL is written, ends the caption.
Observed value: 95 mL
